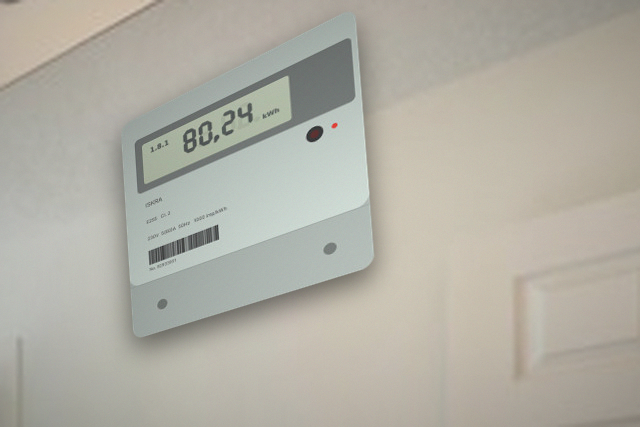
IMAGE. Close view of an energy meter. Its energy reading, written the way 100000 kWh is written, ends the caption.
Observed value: 80.24 kWh
